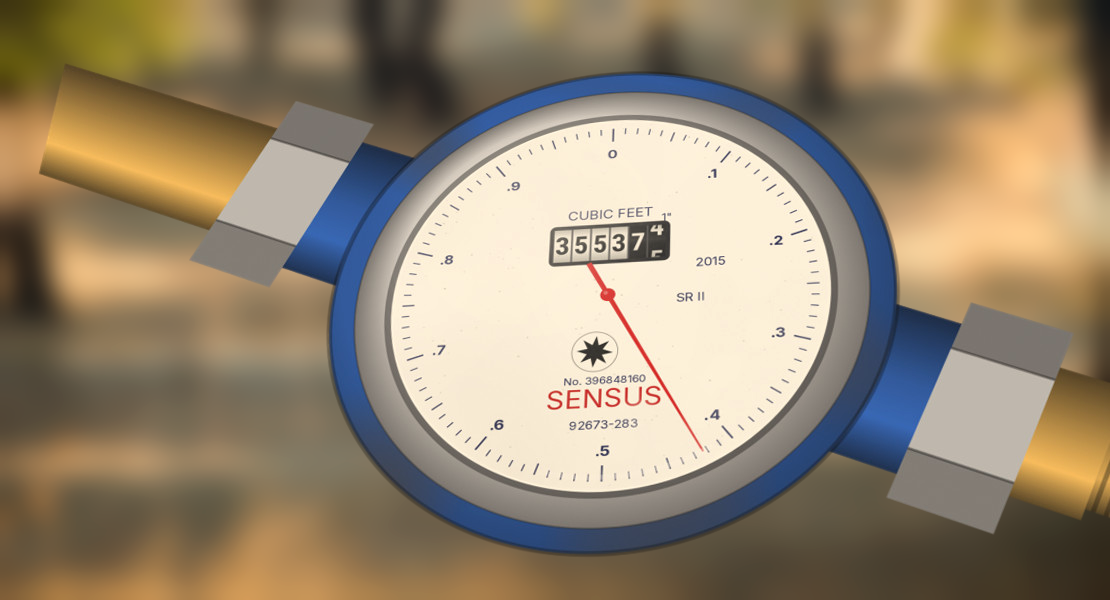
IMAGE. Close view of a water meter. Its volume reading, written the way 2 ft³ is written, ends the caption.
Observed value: 355374.42 ft³
